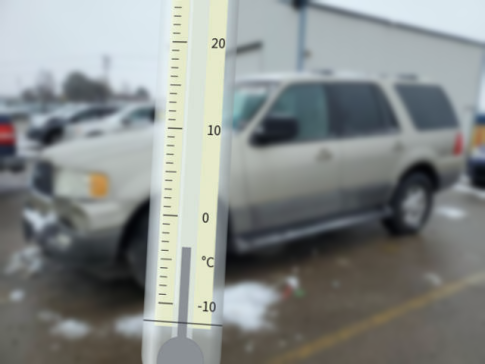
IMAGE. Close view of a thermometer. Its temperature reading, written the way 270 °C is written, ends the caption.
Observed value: -3.5 °C
